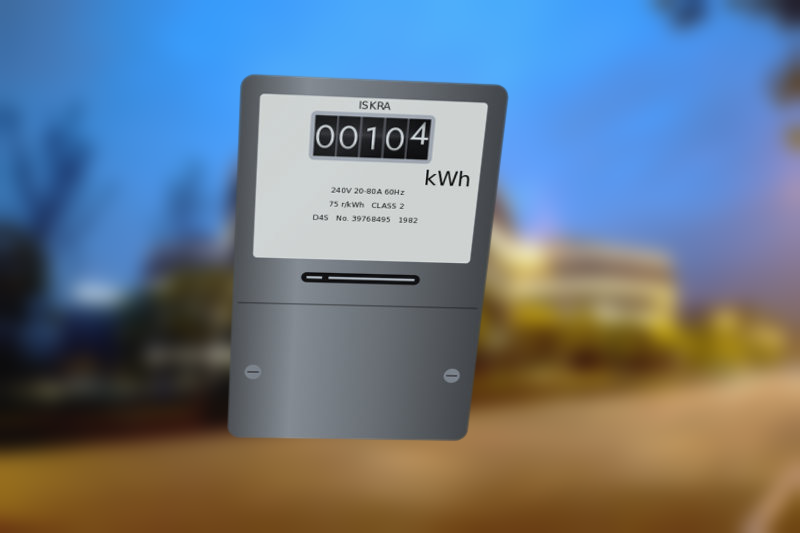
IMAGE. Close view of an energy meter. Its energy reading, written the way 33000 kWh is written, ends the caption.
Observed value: 104 kWh
